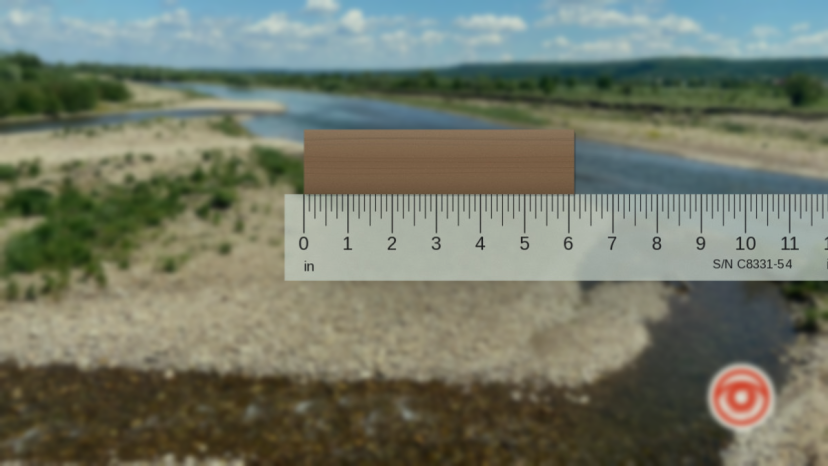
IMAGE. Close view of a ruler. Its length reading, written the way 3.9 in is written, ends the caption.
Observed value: 6.125 in
